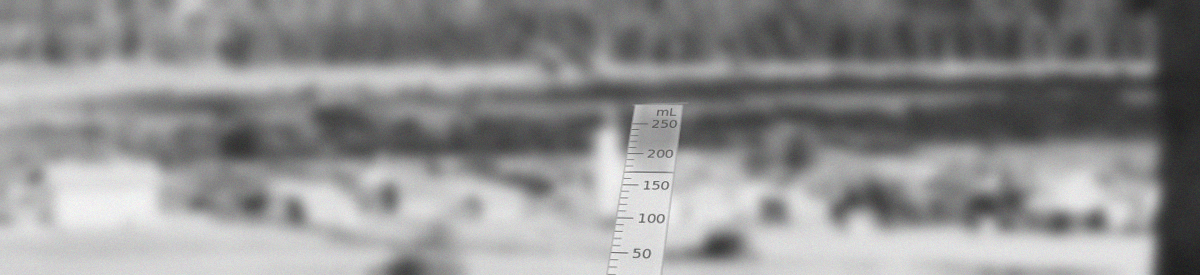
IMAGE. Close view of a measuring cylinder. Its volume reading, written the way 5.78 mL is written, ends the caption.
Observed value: 170 mL
